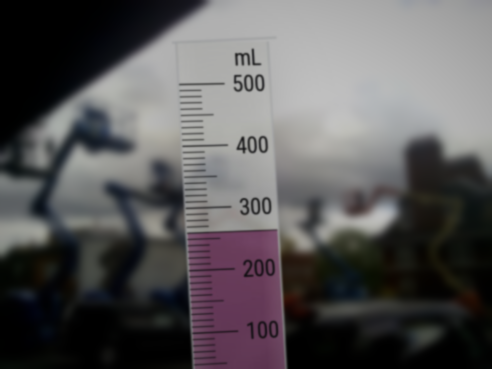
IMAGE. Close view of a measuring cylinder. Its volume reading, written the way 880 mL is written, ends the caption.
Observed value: 260 mL
